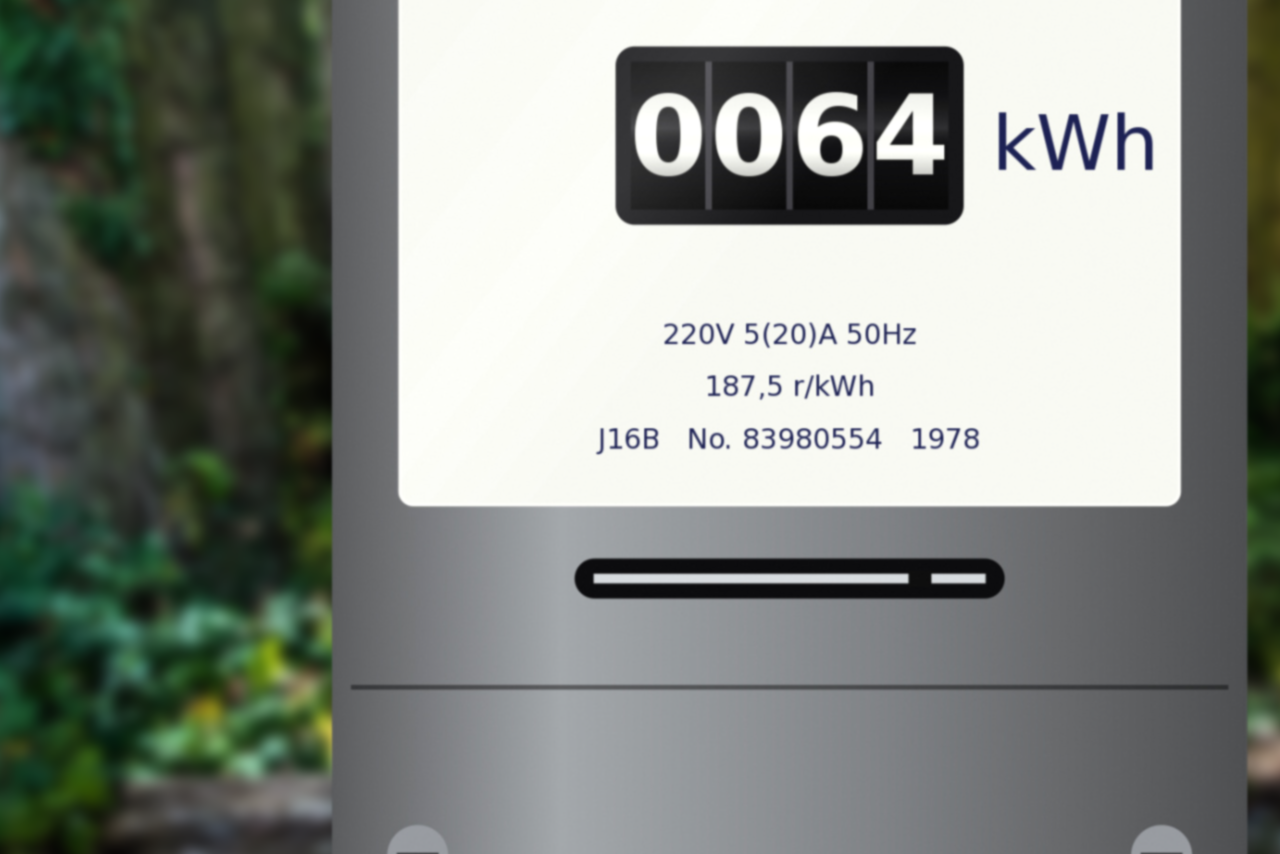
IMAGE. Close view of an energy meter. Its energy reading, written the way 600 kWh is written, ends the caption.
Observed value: 64 kWh
